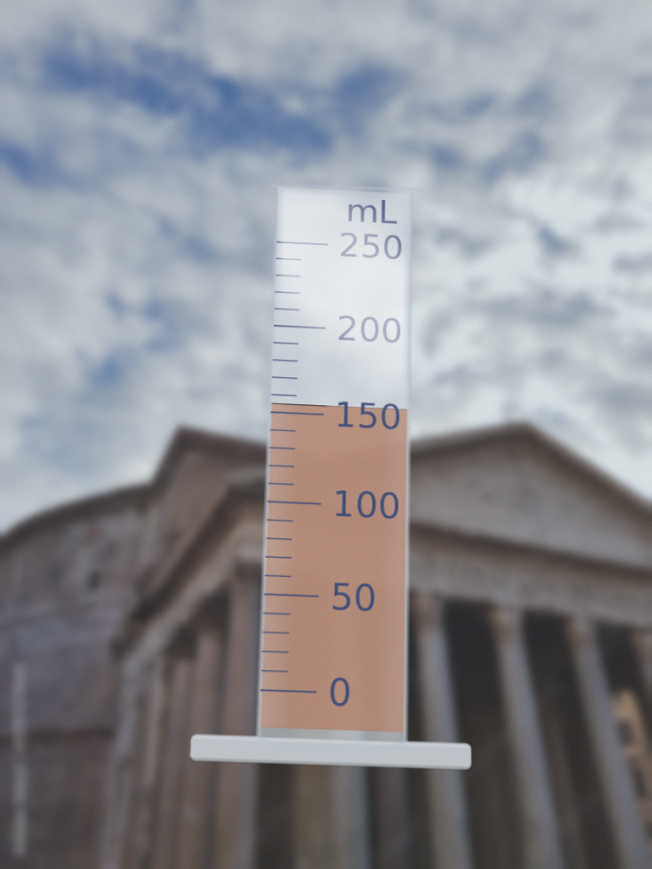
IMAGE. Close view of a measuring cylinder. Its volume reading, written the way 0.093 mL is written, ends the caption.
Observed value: 155 mL
